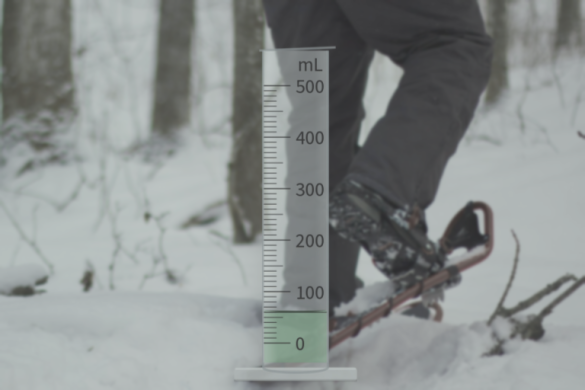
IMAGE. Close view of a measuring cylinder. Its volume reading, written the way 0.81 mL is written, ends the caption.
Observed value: 60 mL
